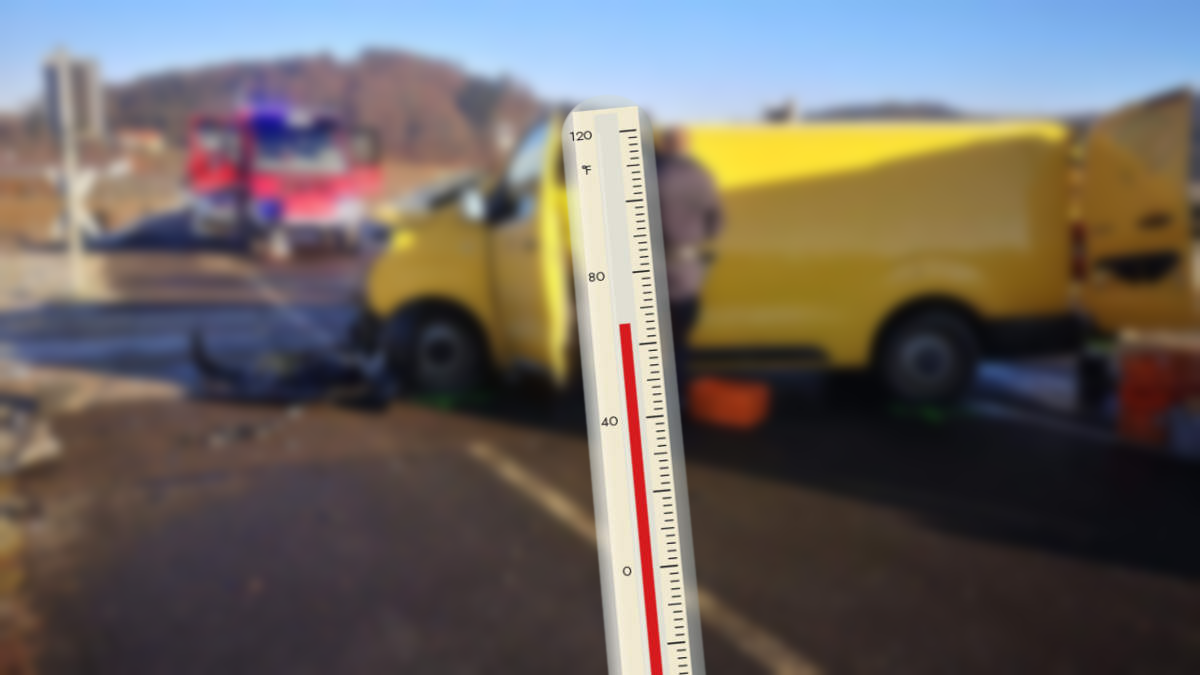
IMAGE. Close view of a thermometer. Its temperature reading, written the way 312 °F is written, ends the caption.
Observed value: 66 °F
